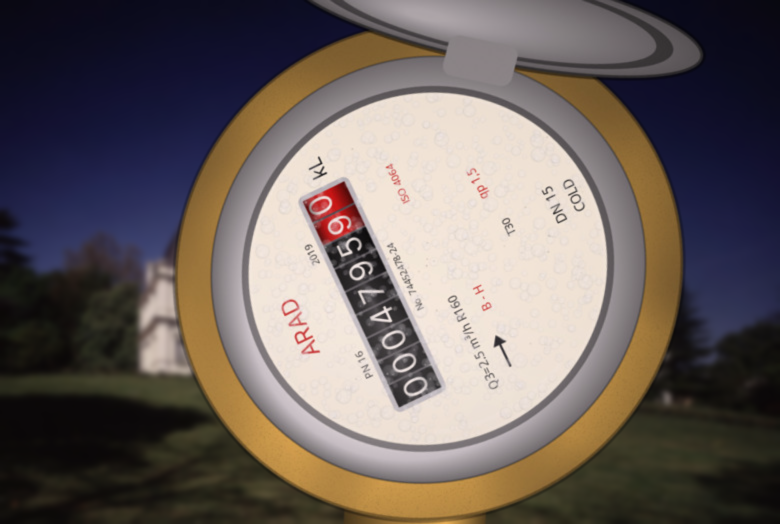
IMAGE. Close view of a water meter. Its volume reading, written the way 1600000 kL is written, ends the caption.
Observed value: 4795.90 kL
